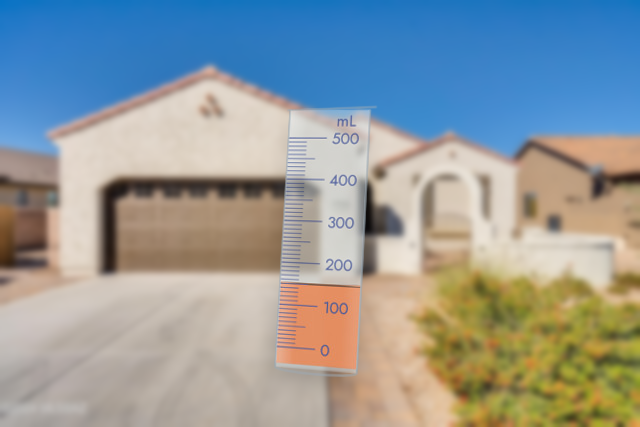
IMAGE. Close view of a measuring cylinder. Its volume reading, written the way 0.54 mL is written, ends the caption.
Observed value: 150 mL
